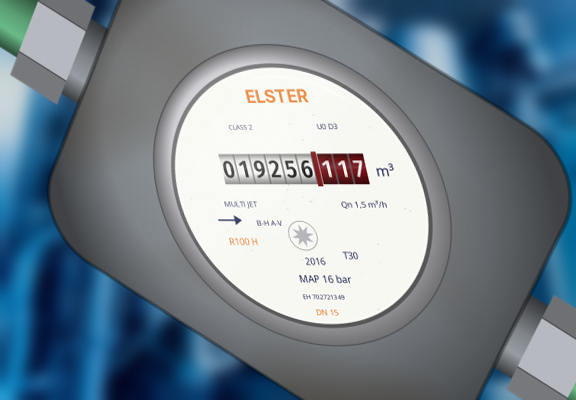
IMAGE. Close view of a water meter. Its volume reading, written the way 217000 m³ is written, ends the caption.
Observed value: 19256.117 m³
